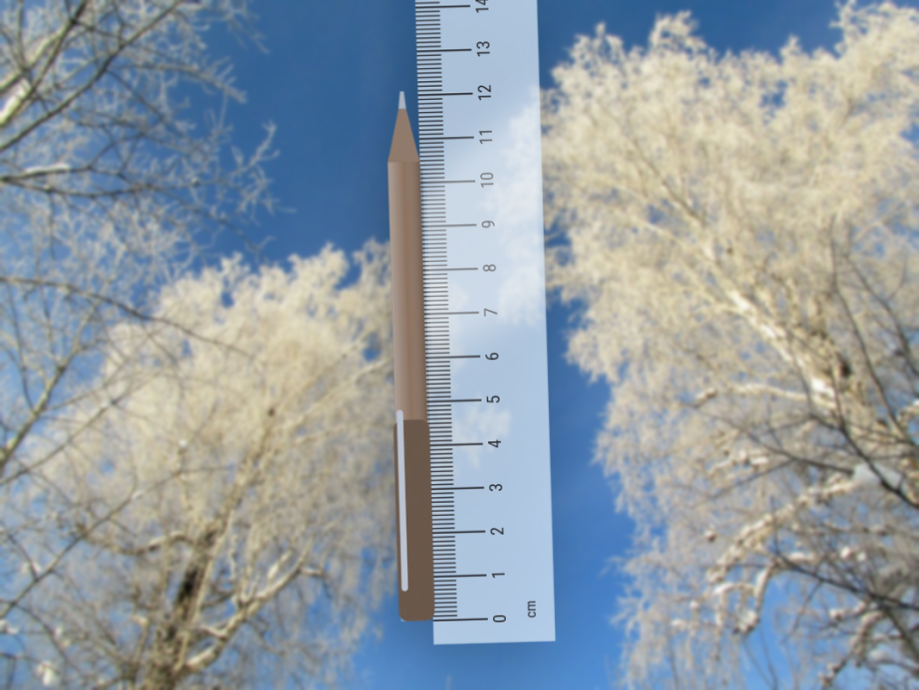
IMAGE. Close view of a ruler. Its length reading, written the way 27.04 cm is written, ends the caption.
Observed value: 12.1 cm
